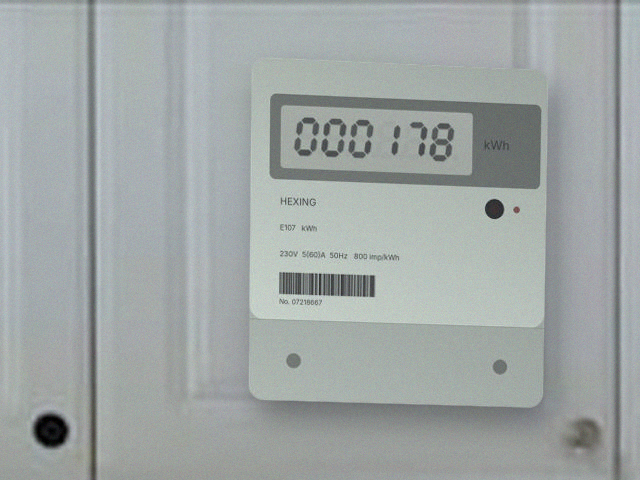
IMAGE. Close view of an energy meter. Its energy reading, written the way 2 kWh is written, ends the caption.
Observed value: 178 kWh
